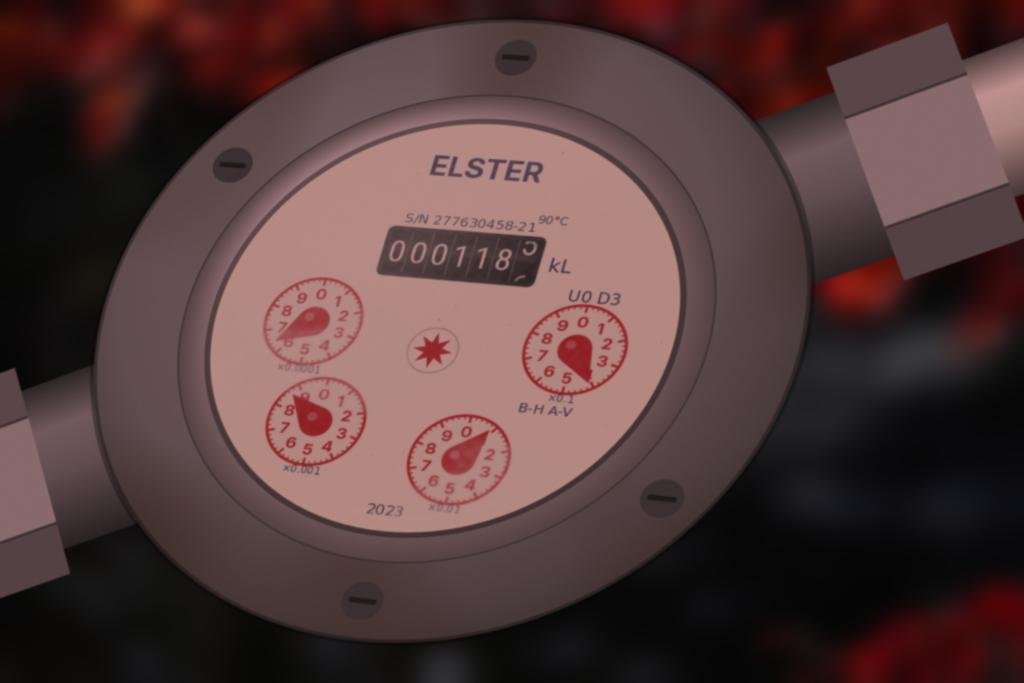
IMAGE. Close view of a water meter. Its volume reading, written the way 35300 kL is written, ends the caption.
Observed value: 1185.4086 kL
